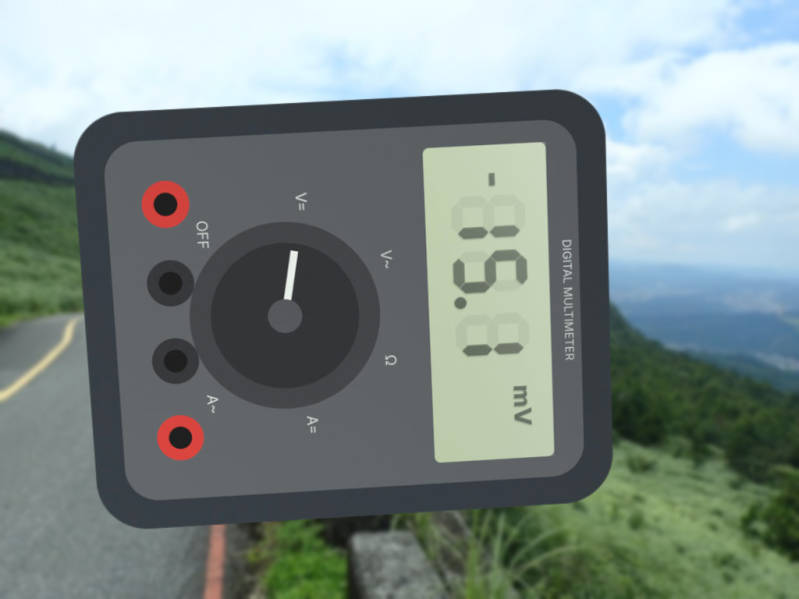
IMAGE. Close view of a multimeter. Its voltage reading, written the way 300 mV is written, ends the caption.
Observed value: -15.1 mV
